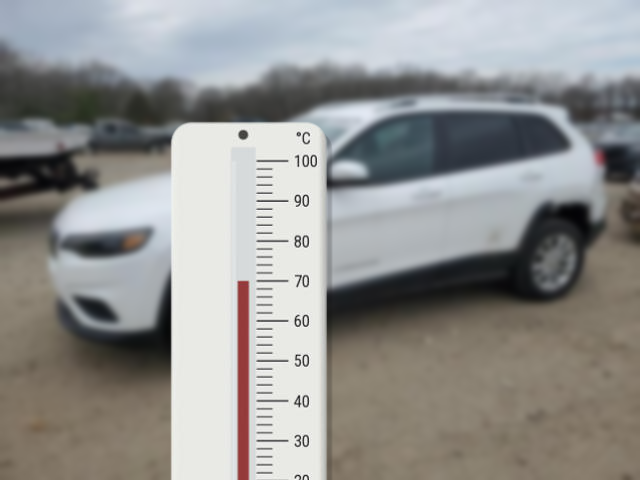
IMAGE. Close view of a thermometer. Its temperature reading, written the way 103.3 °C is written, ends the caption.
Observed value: 70 °C
